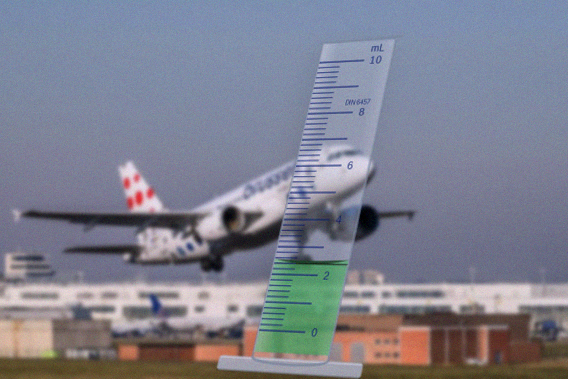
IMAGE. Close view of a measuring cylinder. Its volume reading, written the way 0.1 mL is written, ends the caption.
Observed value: 2.4 mL
